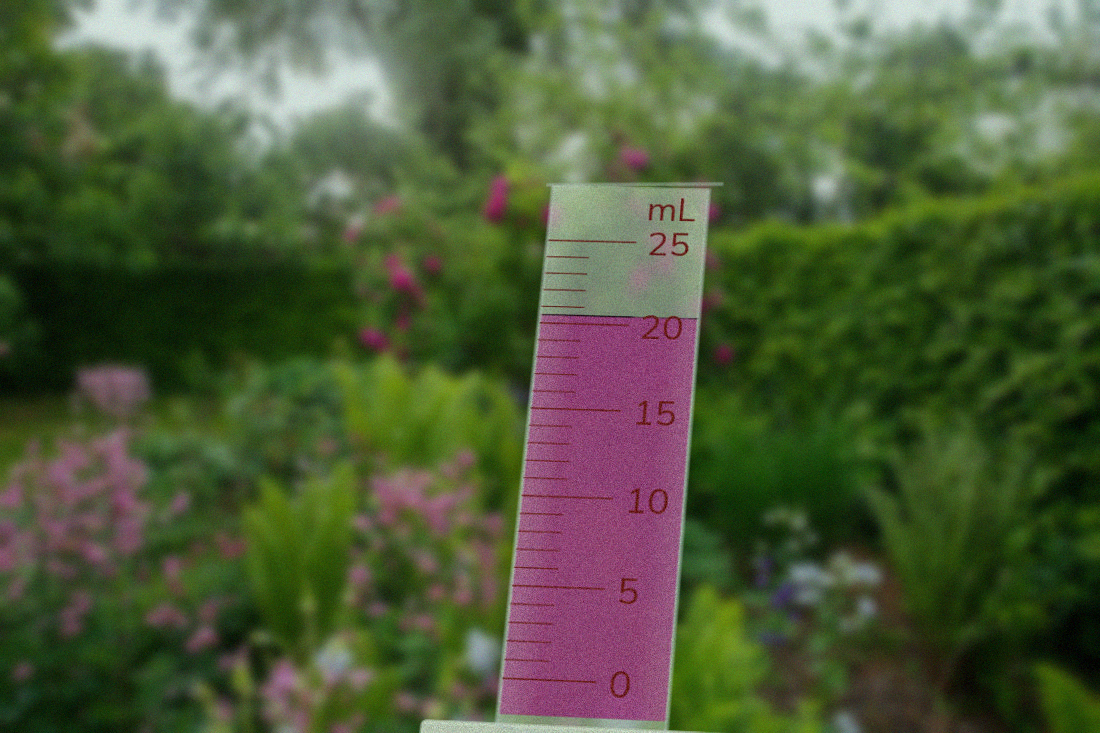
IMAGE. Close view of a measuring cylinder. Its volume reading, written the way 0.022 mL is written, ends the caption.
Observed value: 20.5 mL
